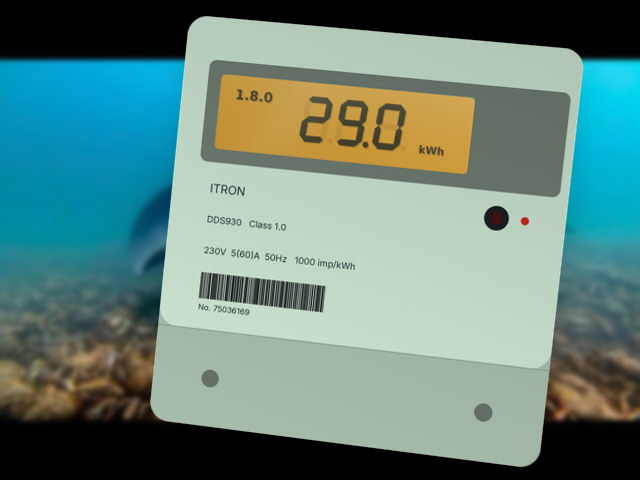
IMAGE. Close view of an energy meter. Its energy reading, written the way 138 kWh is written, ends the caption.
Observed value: 29.0 kWh
